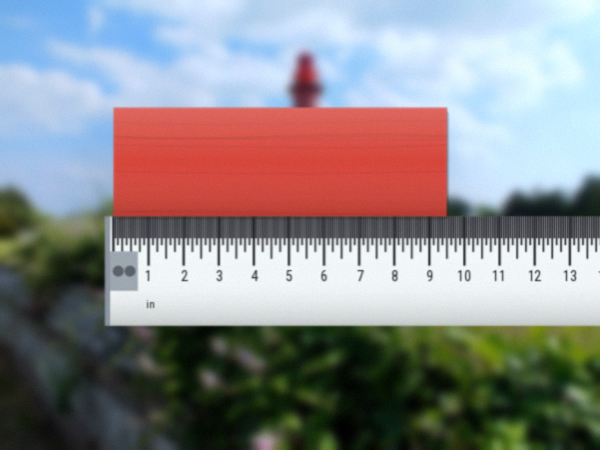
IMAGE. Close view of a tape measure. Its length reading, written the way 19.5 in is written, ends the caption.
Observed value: 9.5 in
